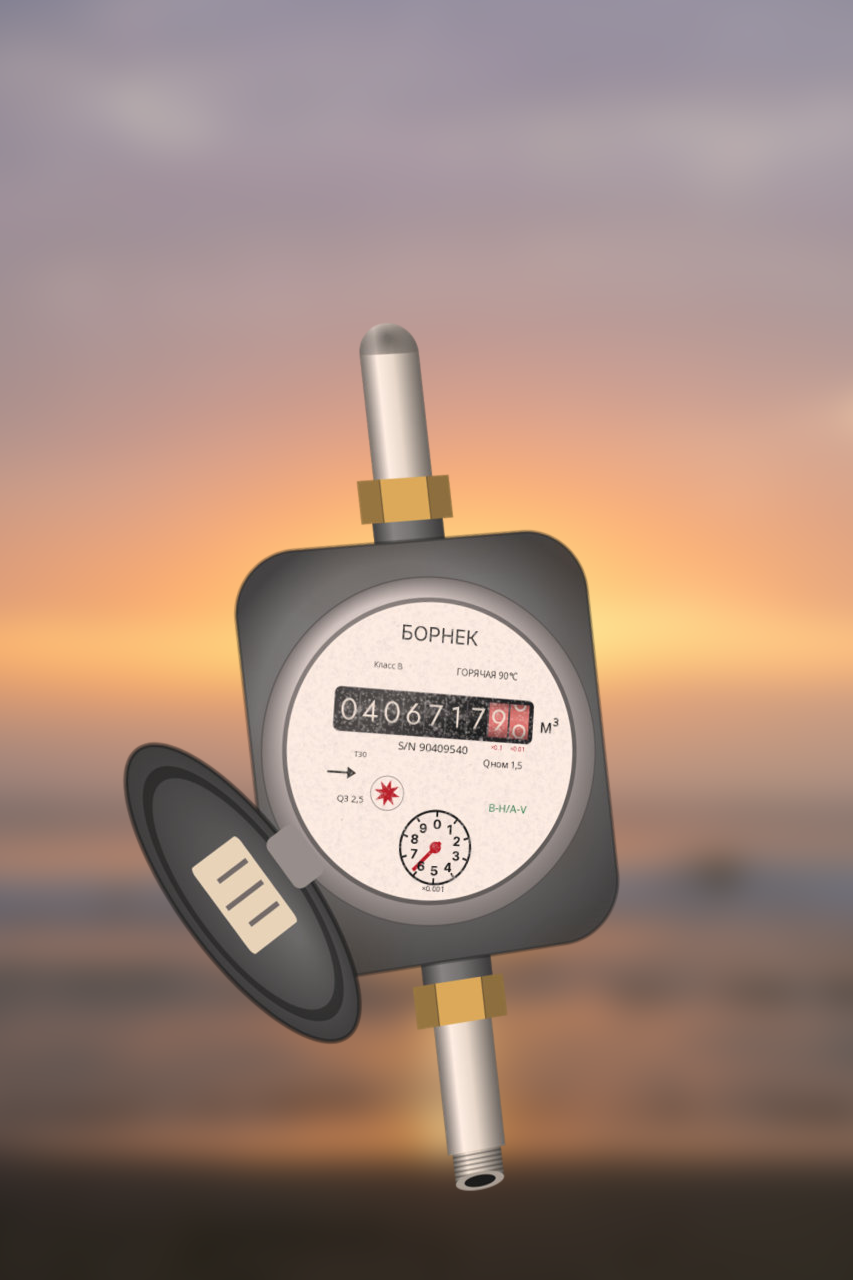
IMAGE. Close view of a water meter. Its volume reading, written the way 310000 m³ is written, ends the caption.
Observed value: 406717.986 m³
